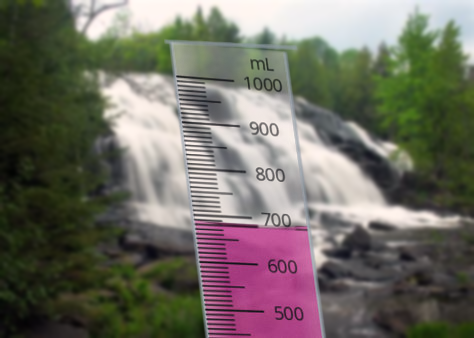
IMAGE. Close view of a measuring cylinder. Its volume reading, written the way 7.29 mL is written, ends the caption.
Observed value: 680 mL
